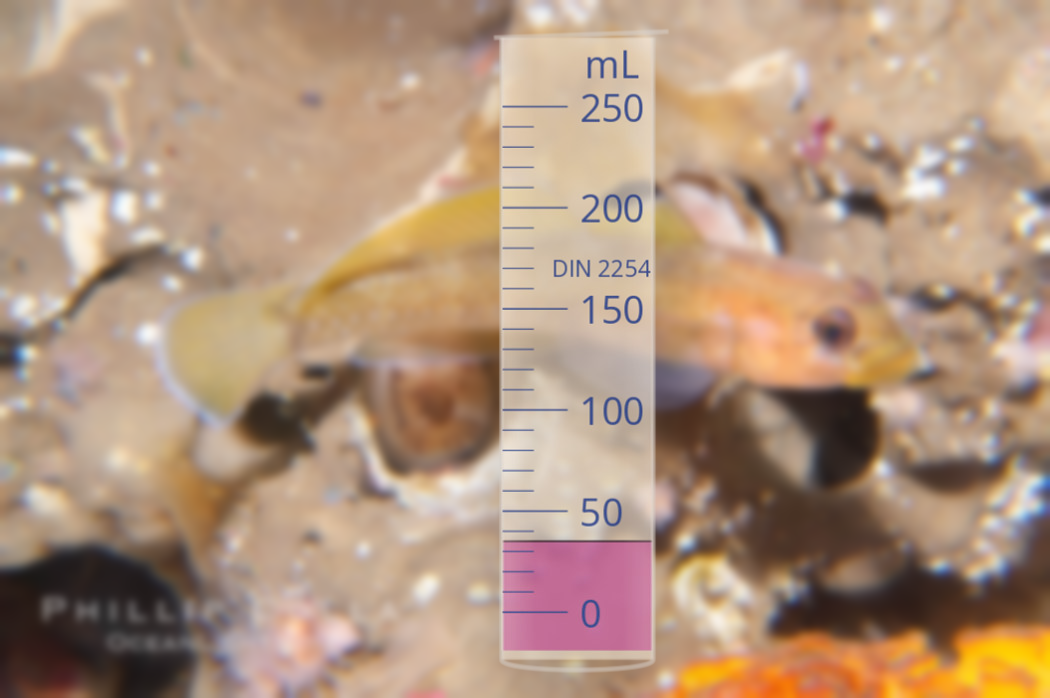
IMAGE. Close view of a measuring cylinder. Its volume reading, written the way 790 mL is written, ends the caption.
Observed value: 35 mL
